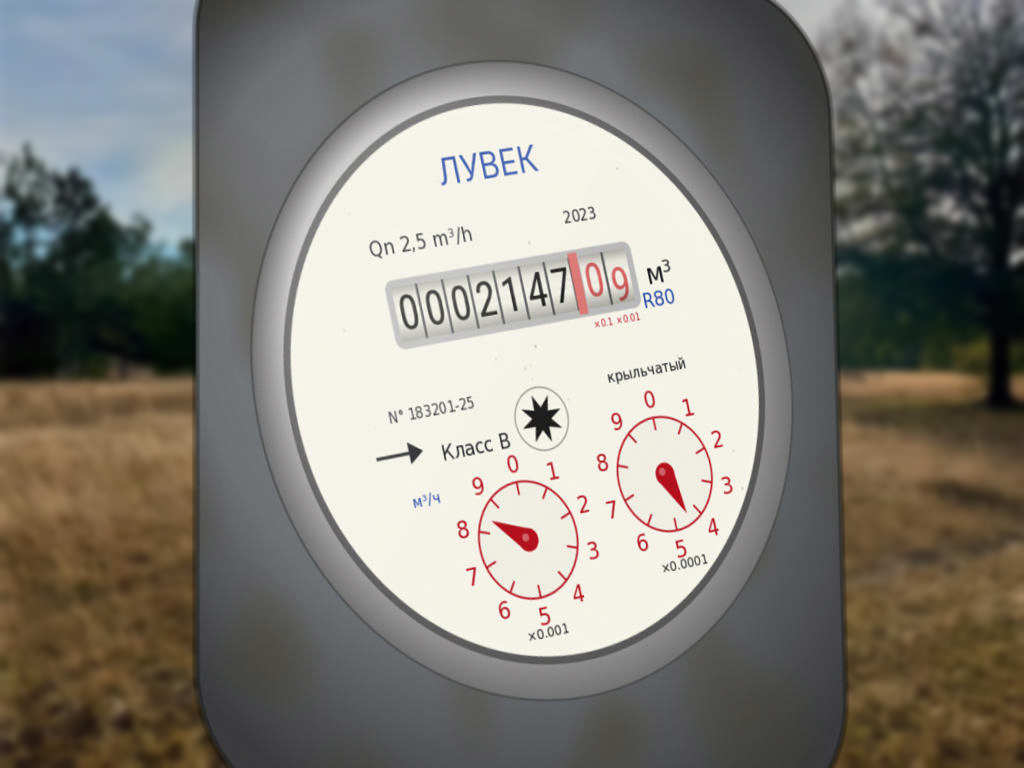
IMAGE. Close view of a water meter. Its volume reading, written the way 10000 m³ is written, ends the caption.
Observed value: 2147.0884 m³
